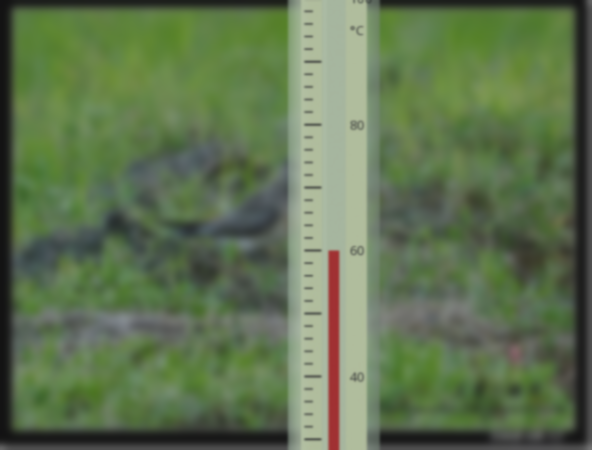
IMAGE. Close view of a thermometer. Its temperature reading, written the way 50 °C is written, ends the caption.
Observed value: 60 °C
